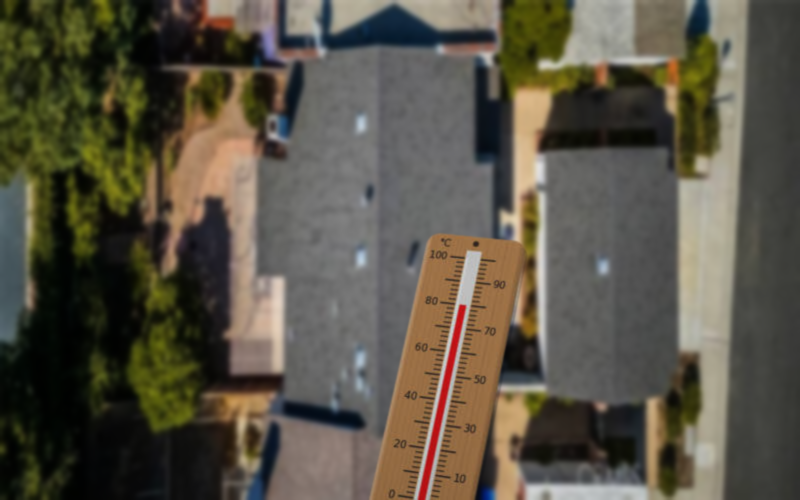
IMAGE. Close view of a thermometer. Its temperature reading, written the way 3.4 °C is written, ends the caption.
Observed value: 80 °C
